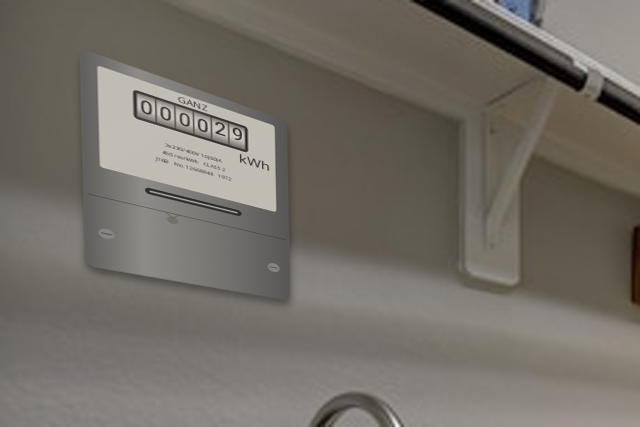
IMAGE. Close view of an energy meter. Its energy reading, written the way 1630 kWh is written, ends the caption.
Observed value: 29 kWh
